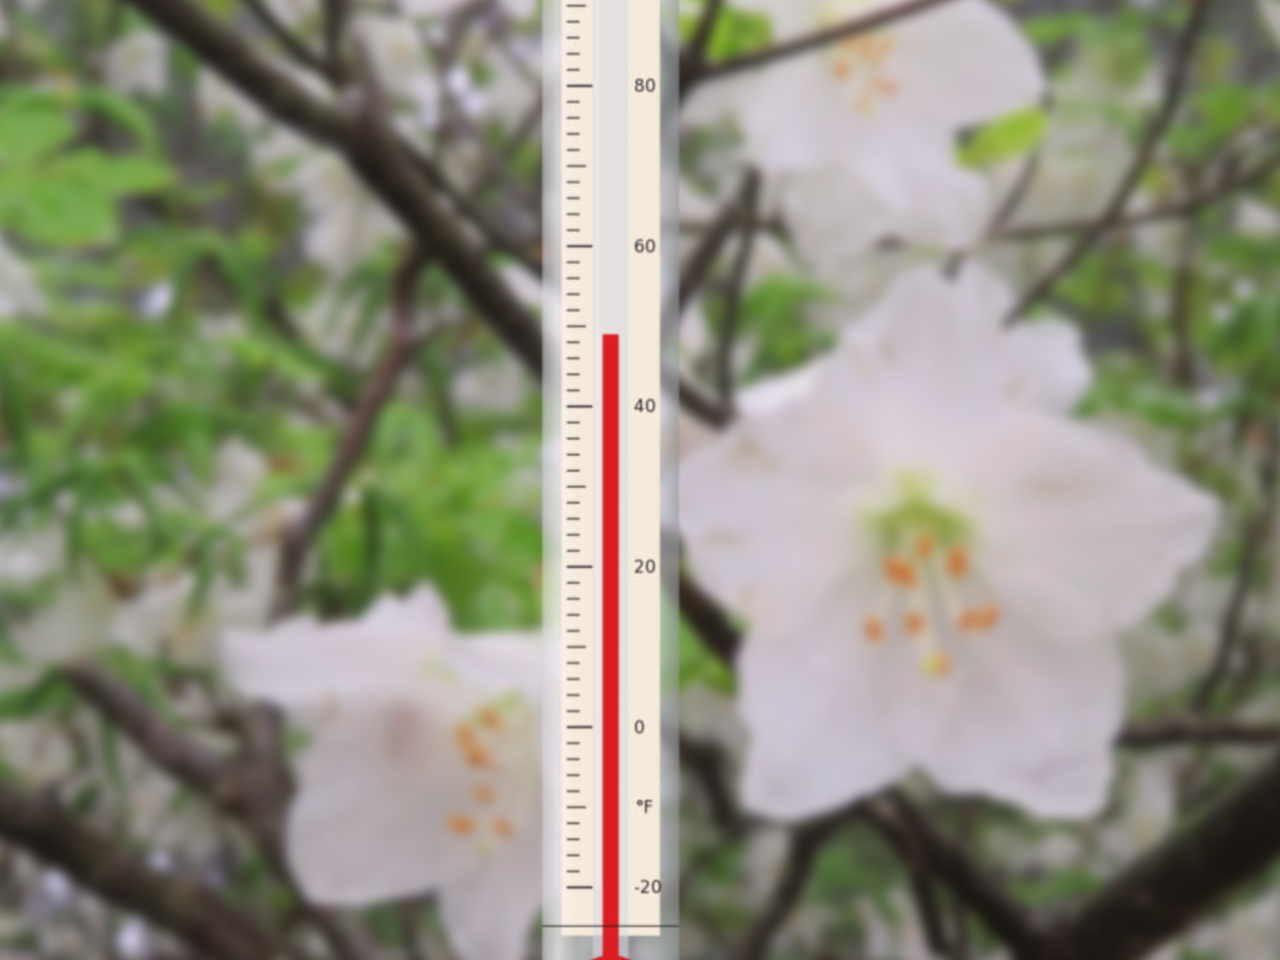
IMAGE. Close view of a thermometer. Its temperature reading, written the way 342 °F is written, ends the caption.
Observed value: 49 °F
